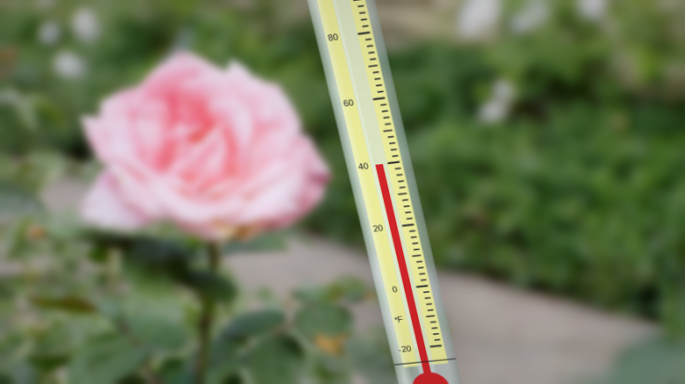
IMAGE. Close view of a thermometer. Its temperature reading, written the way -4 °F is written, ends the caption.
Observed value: 40 °F
